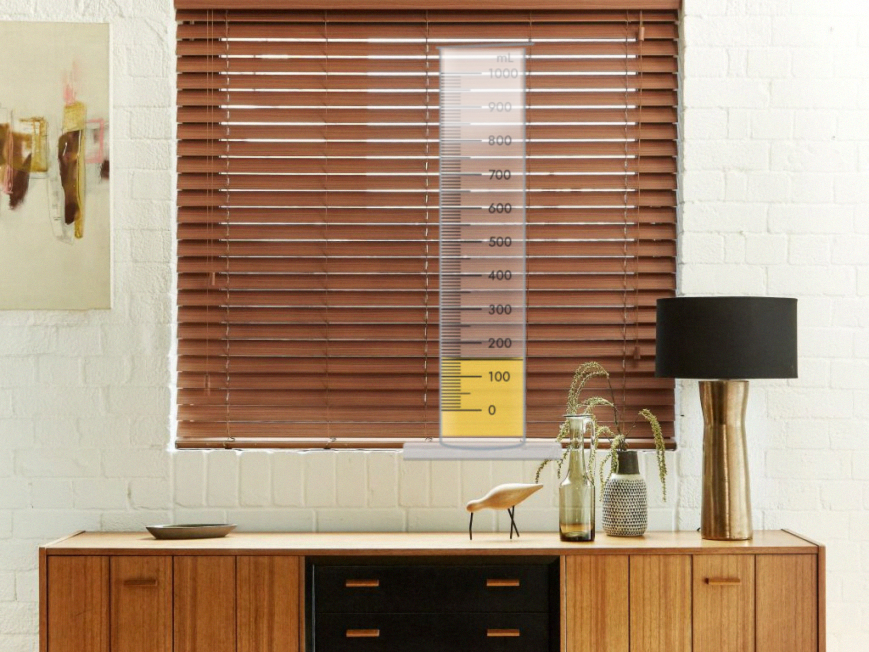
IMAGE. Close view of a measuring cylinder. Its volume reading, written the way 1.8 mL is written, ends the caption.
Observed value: 150 mL
